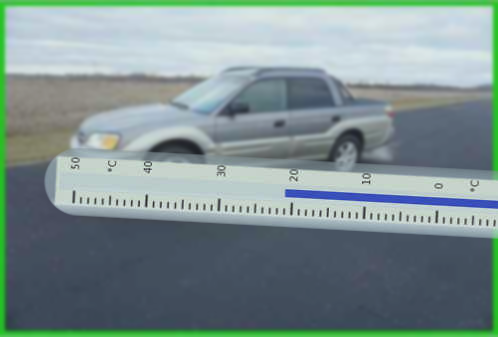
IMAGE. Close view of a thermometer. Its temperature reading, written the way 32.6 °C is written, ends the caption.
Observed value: 21 °C
